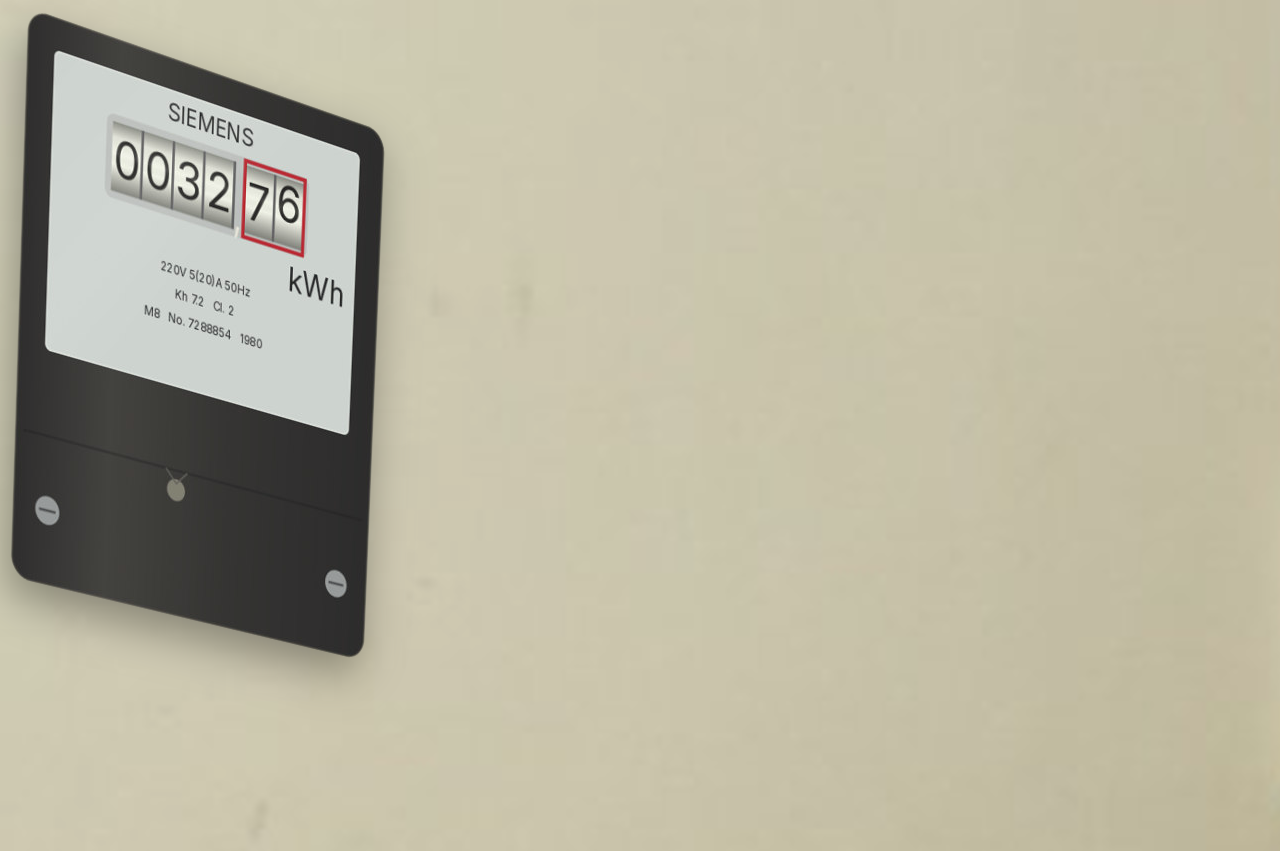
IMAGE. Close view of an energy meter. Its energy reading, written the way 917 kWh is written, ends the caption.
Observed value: 32.76 kWh
